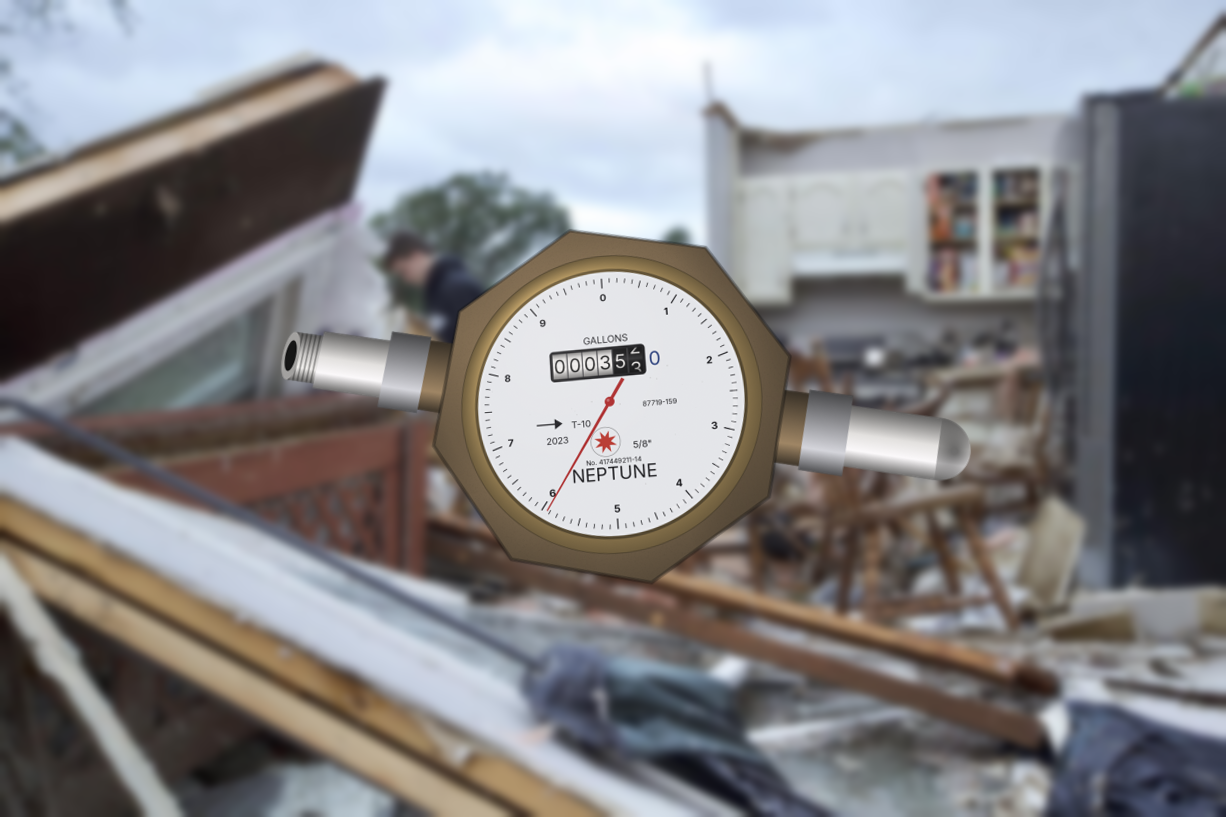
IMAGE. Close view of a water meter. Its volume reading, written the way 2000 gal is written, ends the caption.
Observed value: 3525.9 gal
